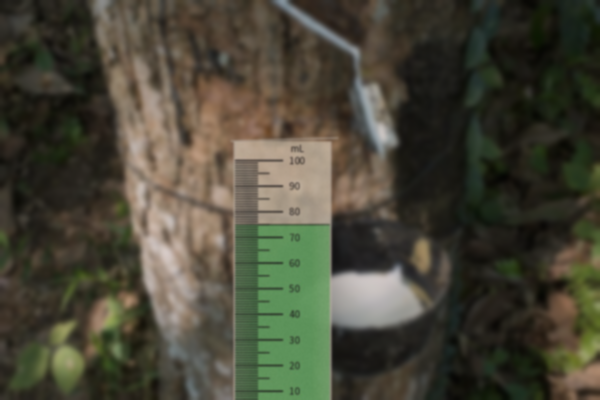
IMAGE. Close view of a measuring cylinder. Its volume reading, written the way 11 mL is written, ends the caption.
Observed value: 75 mL
